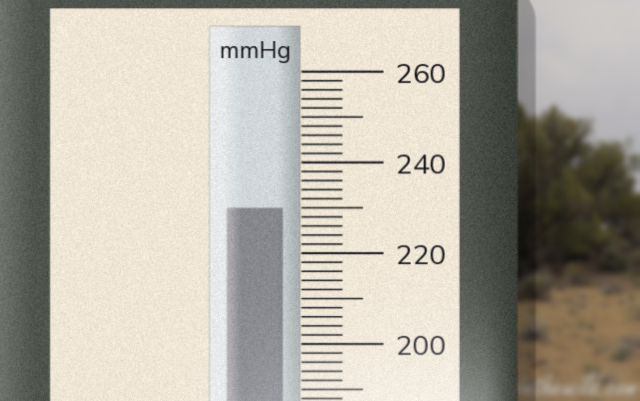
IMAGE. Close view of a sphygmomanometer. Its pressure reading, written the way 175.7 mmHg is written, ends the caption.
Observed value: 230 mmHg
